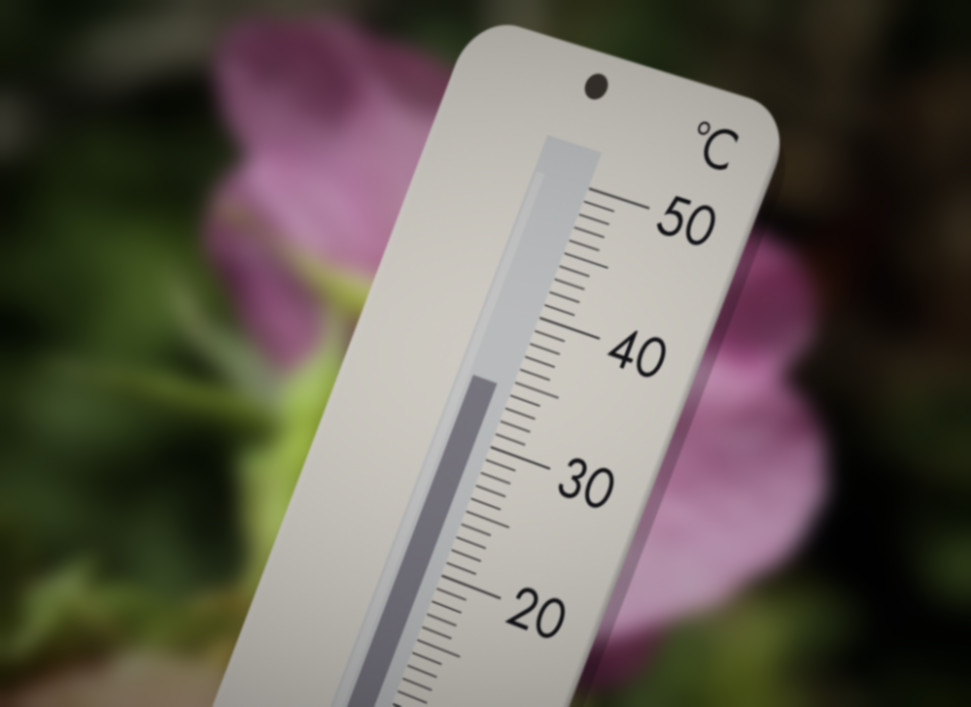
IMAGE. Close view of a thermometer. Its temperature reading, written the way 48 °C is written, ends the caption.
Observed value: 34.5 °C
